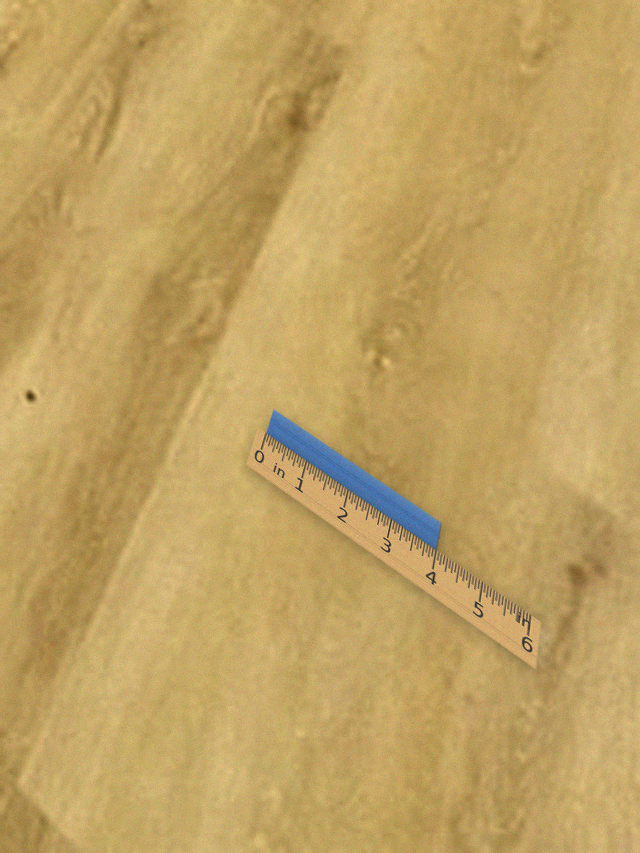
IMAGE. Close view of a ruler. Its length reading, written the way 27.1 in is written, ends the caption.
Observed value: 4 in
